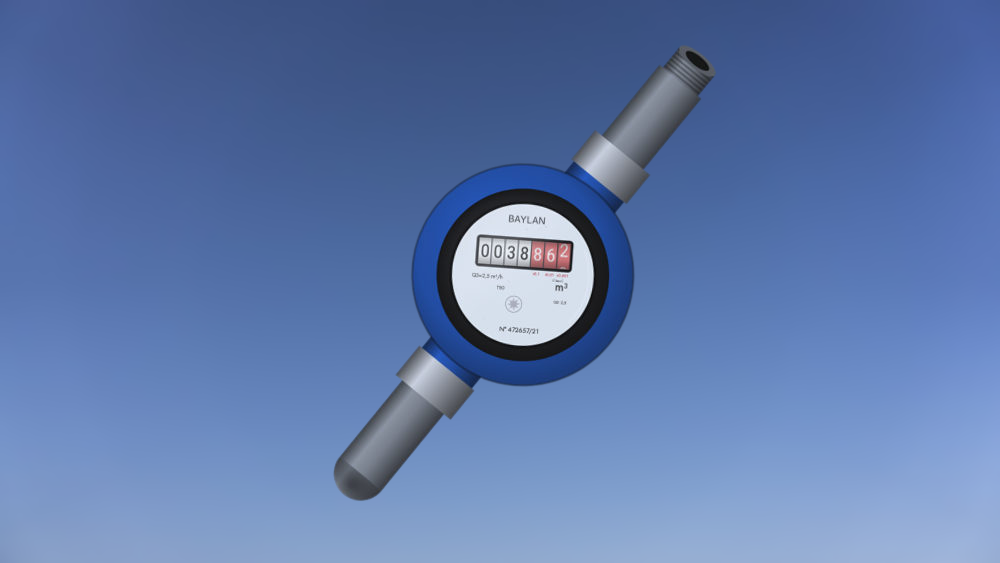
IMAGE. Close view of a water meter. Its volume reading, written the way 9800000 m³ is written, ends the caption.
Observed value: 38.862 m³
